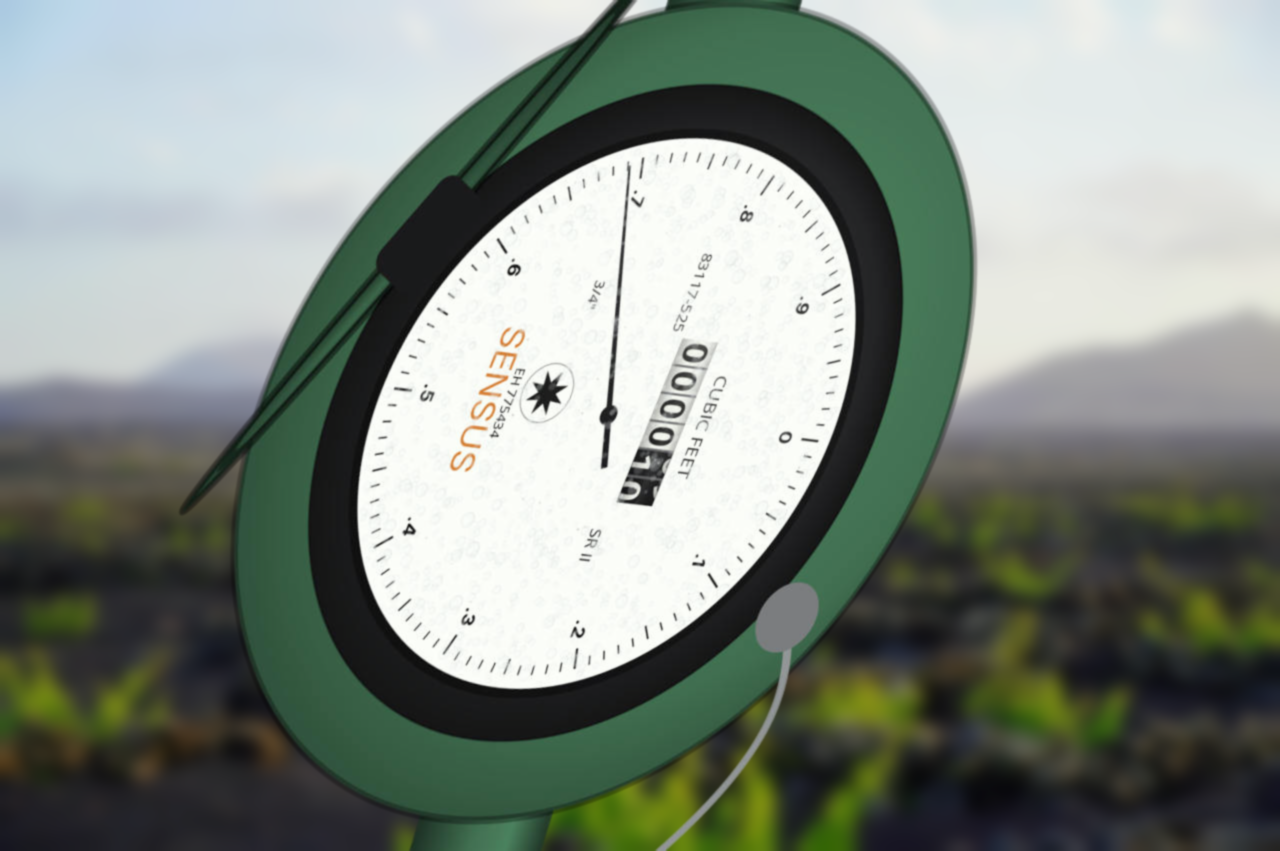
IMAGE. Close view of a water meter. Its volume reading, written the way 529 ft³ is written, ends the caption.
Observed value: 9.69 ft³
